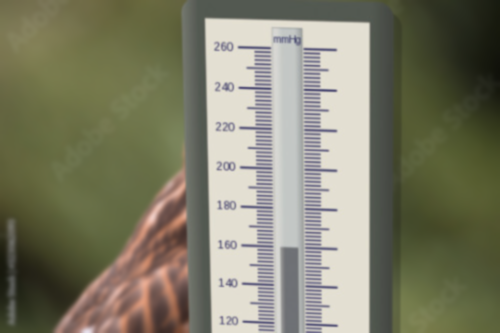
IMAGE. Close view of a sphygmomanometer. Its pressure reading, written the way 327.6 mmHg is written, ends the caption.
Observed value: 160 mmHg
